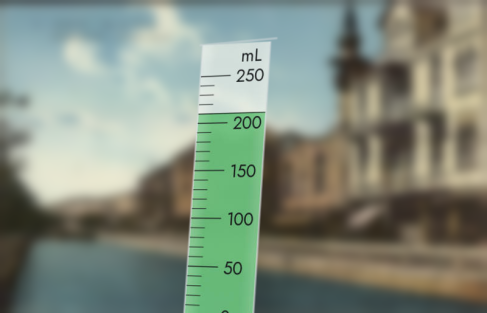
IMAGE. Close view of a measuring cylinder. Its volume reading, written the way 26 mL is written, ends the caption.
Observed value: 210 mL
